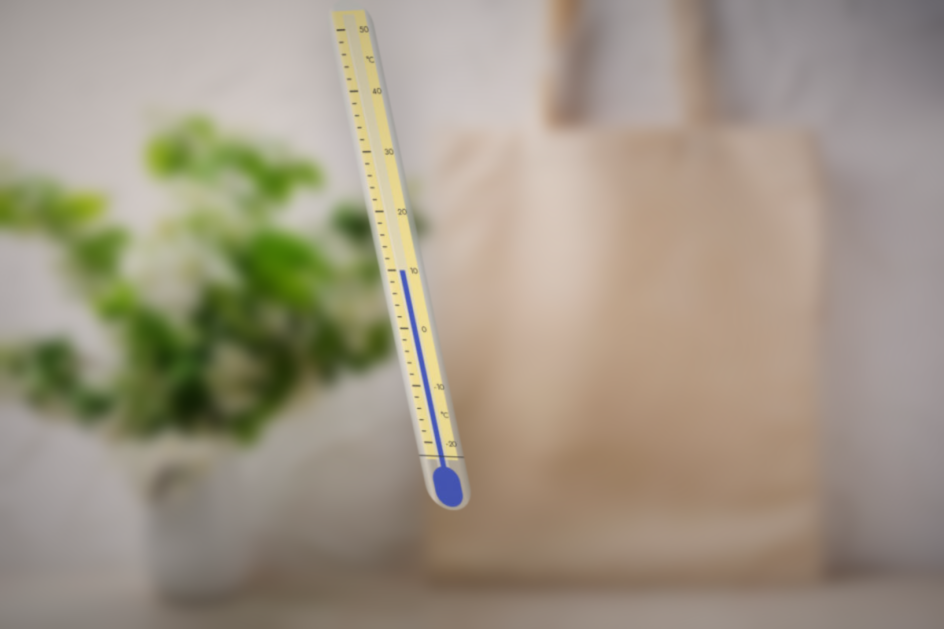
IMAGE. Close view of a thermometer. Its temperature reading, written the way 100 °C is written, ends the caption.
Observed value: 10 °C
